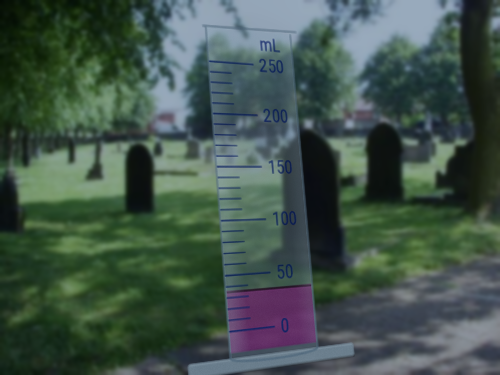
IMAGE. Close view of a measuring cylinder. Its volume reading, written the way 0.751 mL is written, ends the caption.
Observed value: 35 mL
